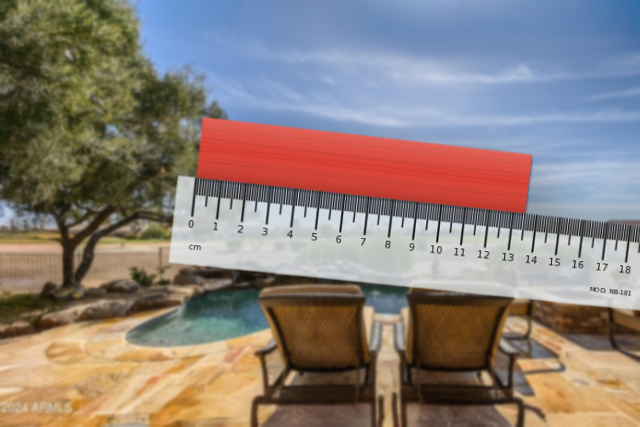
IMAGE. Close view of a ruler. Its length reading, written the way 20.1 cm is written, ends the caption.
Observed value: 13.5 cm
